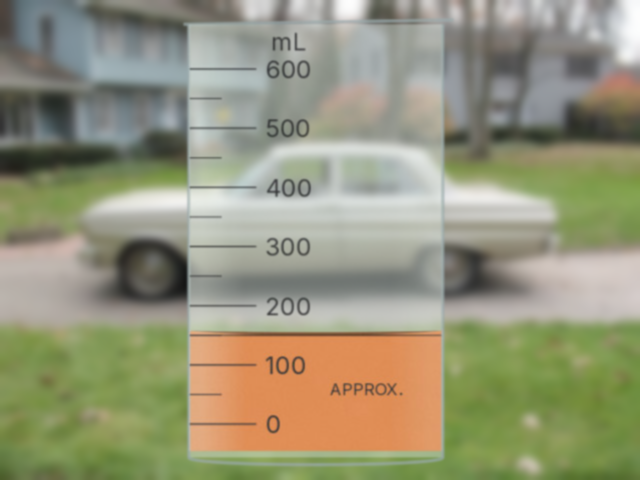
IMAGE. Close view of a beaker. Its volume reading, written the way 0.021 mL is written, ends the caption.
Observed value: 150 mL
